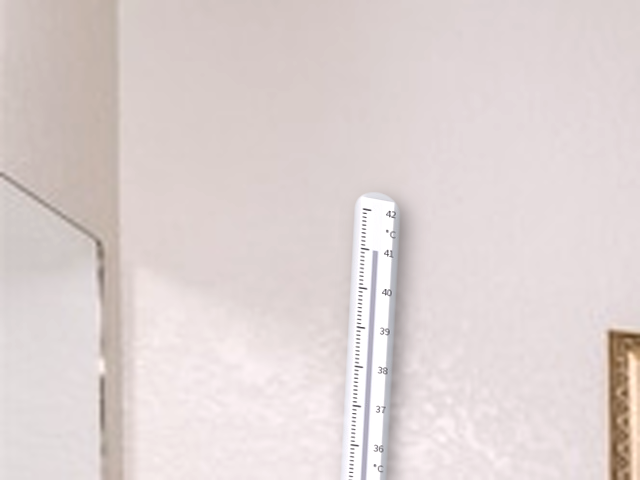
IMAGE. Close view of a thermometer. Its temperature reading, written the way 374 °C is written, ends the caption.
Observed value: 41 °C
